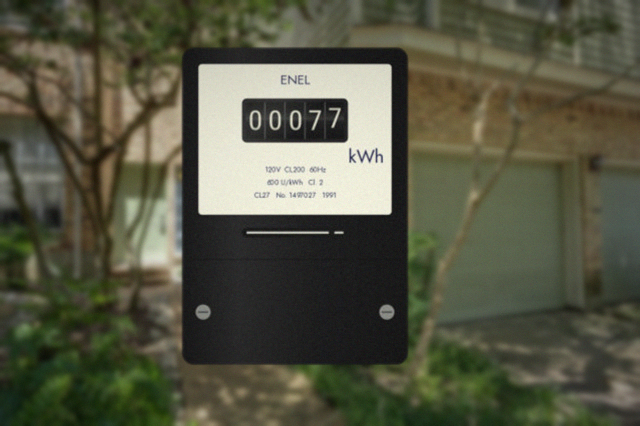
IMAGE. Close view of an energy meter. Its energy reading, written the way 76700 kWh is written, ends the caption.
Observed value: 77 kWh
